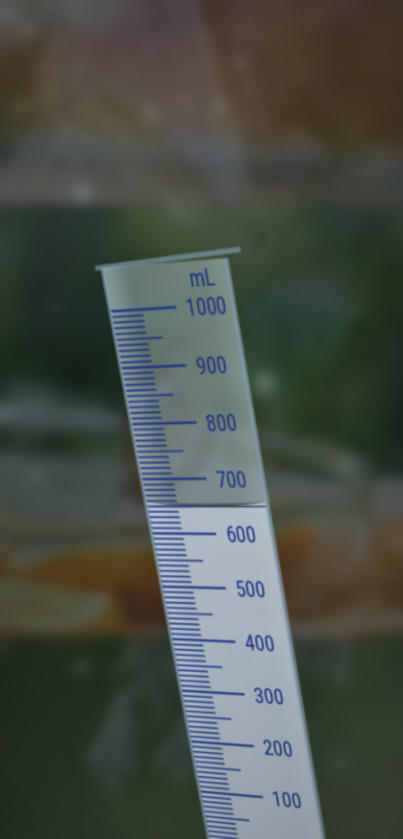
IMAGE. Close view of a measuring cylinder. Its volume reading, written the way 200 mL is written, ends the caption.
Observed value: 650 mL
